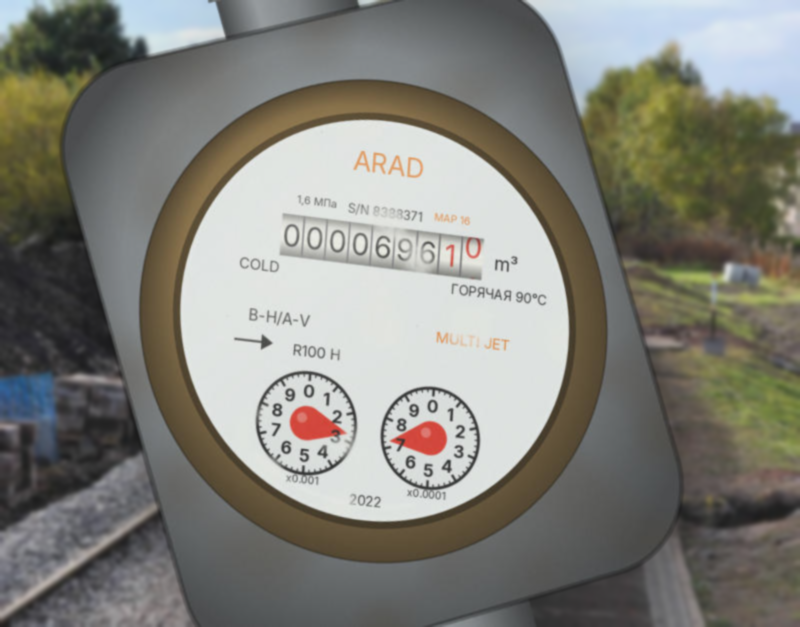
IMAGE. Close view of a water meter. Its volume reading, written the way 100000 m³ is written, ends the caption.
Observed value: 696.1027 m³
